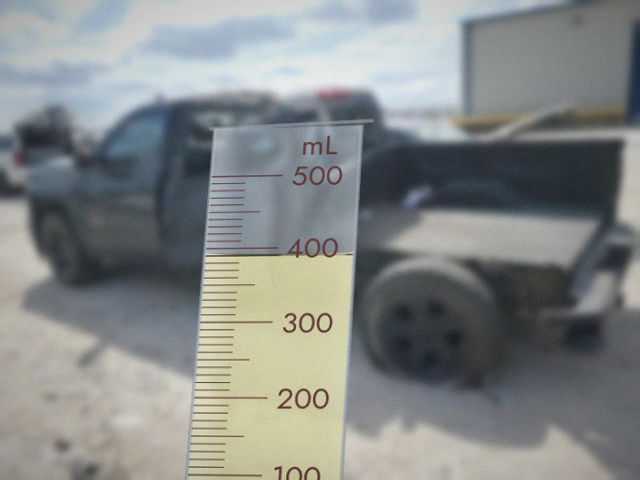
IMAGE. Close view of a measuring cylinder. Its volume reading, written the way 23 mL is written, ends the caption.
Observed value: 390 mL
